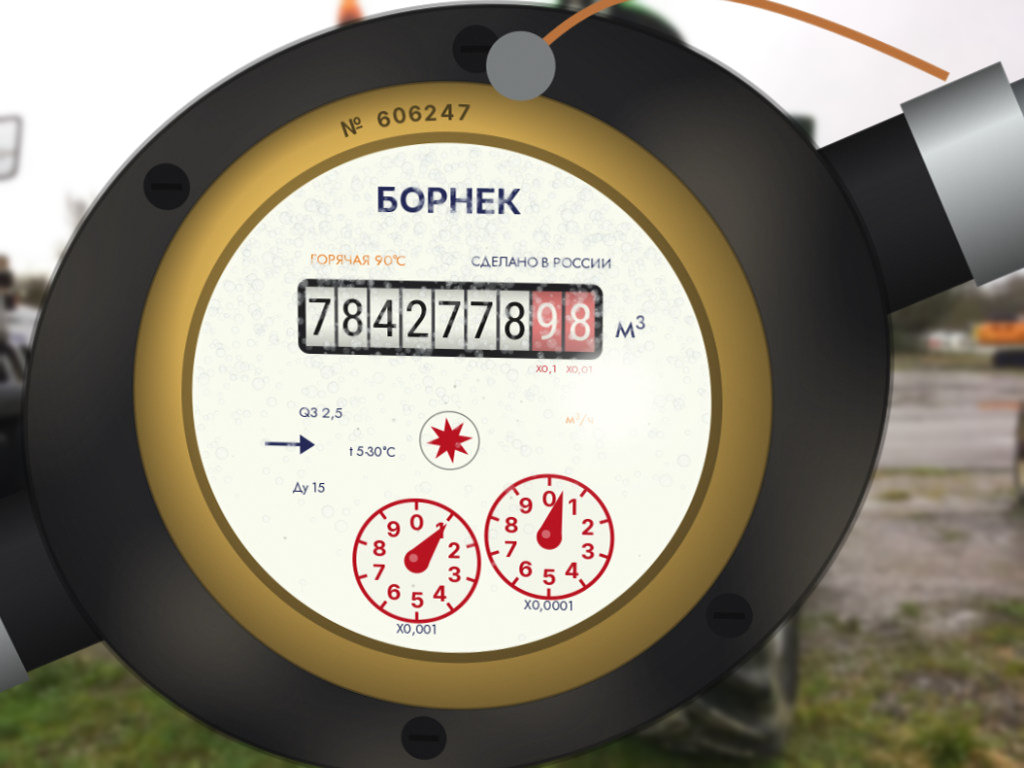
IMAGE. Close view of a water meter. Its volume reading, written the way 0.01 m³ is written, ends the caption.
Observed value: 7842778.9810 m³
